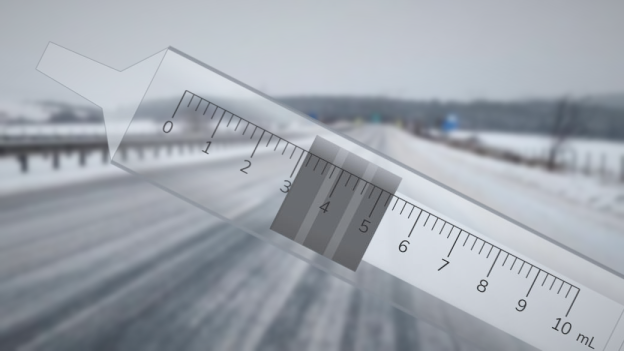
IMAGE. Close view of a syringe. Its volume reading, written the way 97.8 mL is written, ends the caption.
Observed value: 3.1 mL
